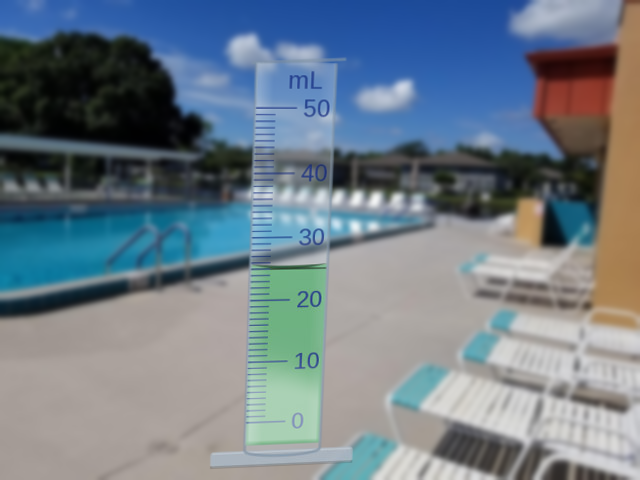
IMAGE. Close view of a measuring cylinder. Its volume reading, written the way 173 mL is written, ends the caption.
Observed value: 25 mL
